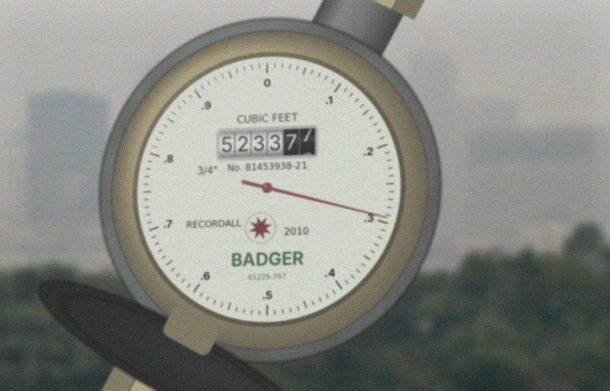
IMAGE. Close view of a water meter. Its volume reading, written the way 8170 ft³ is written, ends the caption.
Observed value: 523377.29 ft³
